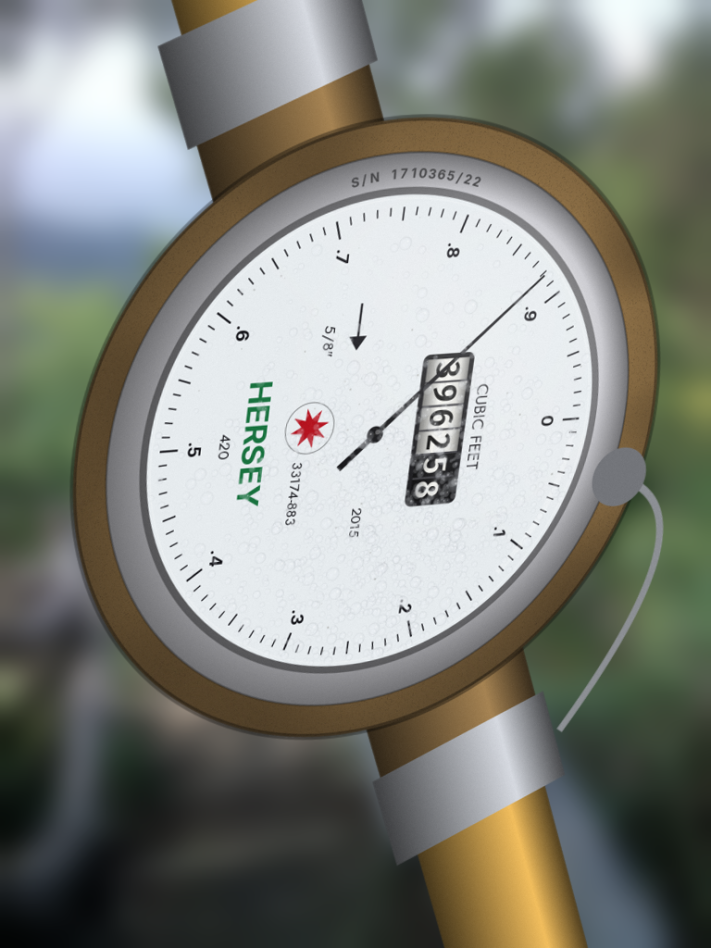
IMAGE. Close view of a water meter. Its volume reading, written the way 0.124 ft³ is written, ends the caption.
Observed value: 396257.88 ft³
